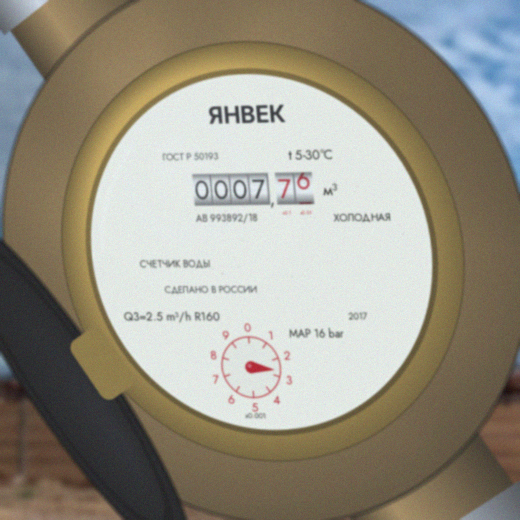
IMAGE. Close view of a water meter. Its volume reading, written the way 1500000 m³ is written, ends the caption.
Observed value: 7.762 m³
